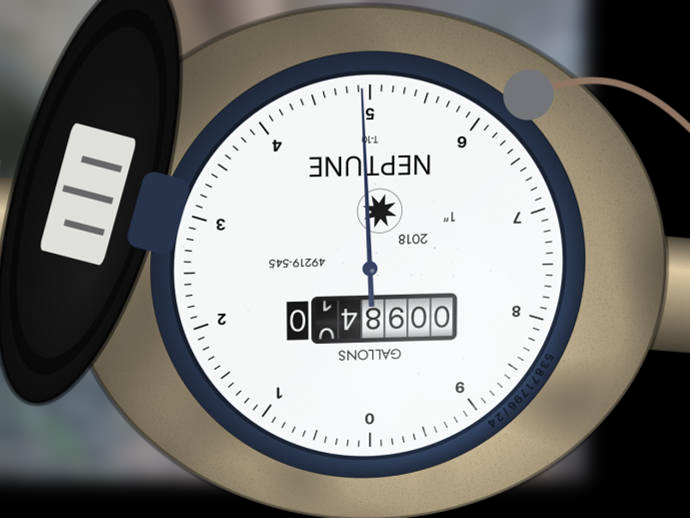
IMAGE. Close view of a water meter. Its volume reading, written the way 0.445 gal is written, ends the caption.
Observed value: 98404.9 gal
